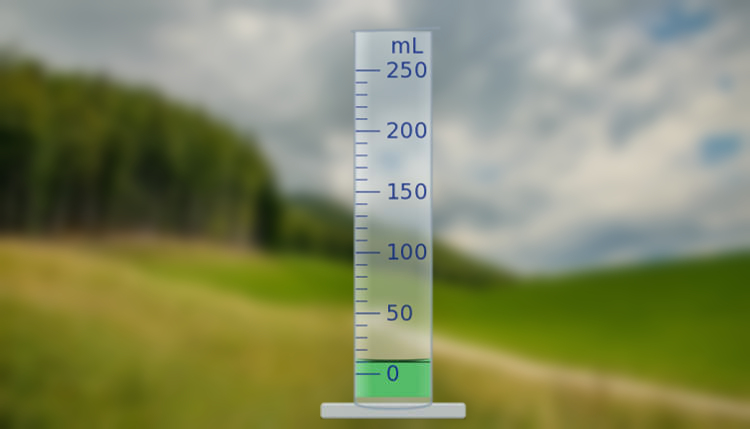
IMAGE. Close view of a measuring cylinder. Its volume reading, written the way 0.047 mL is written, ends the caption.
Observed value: 10 mL
